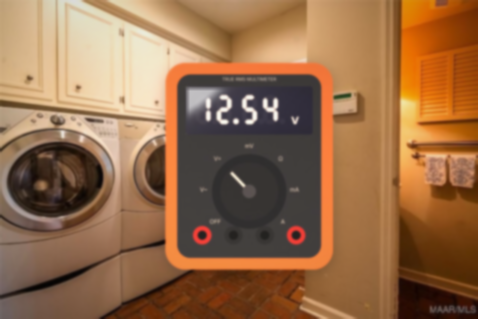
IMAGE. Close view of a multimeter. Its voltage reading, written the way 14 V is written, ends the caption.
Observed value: 12.54 V
